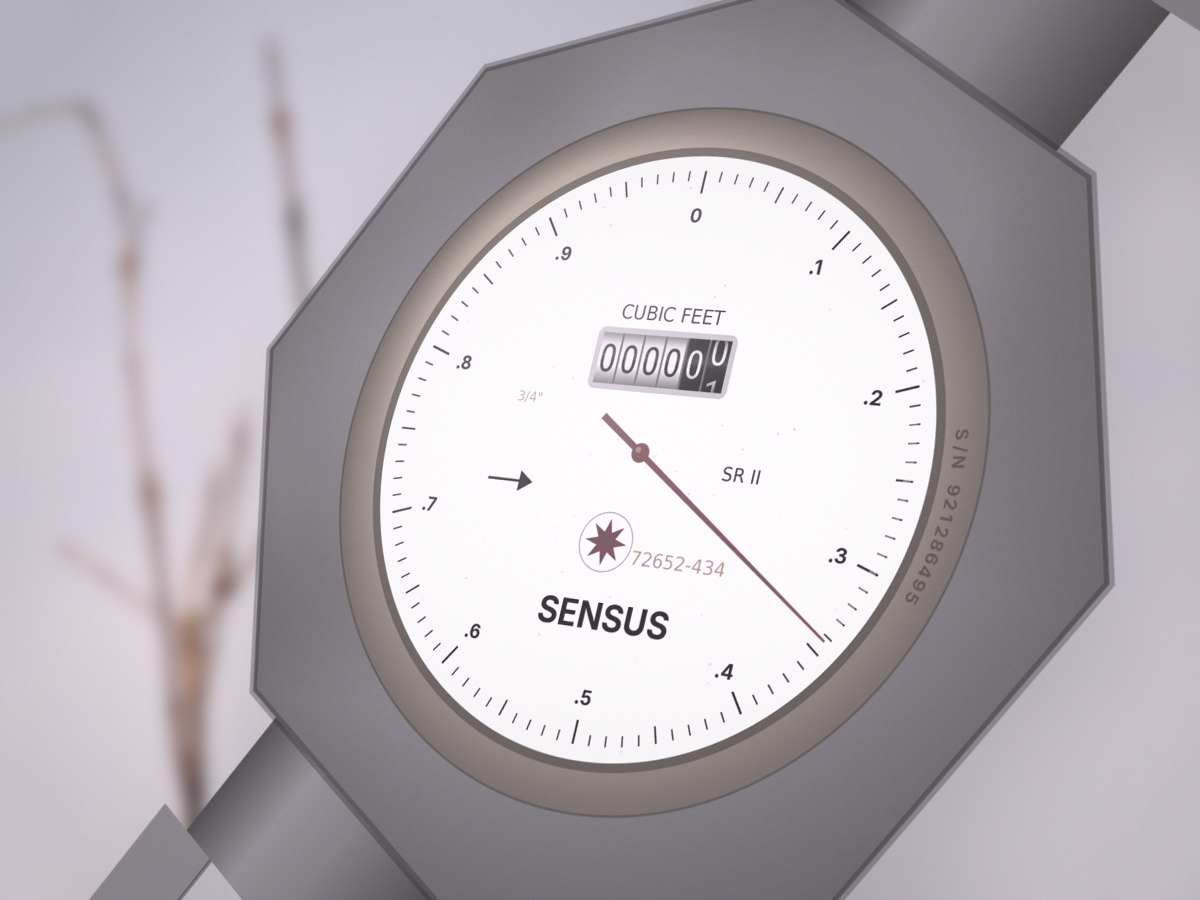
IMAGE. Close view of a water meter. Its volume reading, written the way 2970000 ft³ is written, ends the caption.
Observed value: 0.34 ft³
